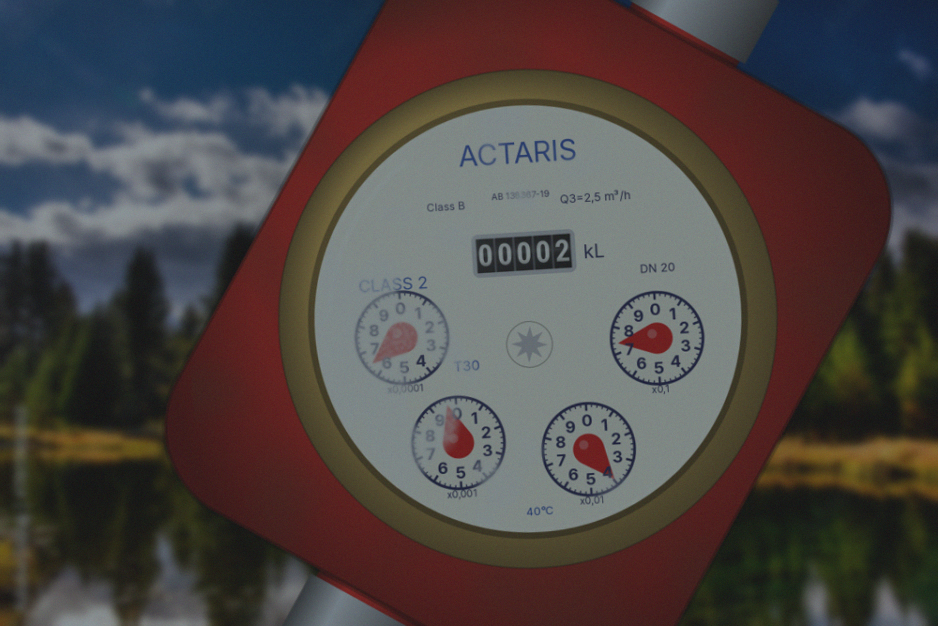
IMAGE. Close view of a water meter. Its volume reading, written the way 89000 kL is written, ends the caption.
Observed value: 2.7396 kL
